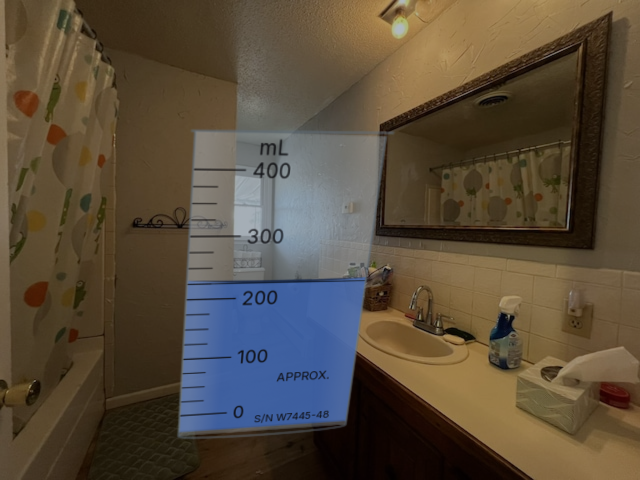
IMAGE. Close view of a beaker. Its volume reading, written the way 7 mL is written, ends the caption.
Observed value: 225 mL
